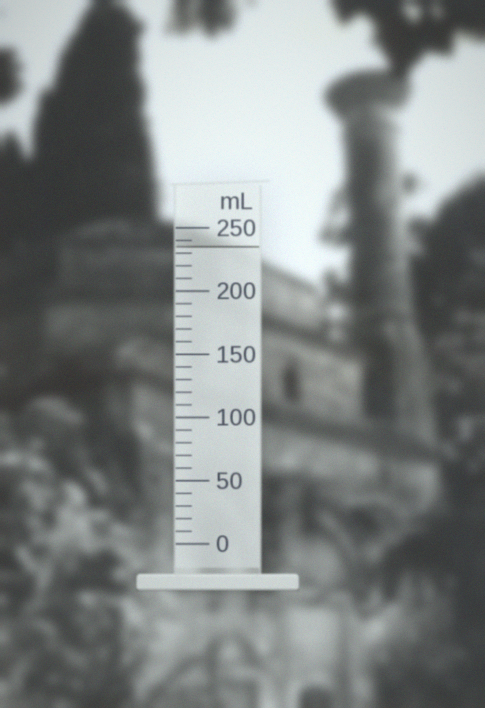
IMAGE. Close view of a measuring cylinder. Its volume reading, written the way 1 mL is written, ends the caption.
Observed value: 235 mL
